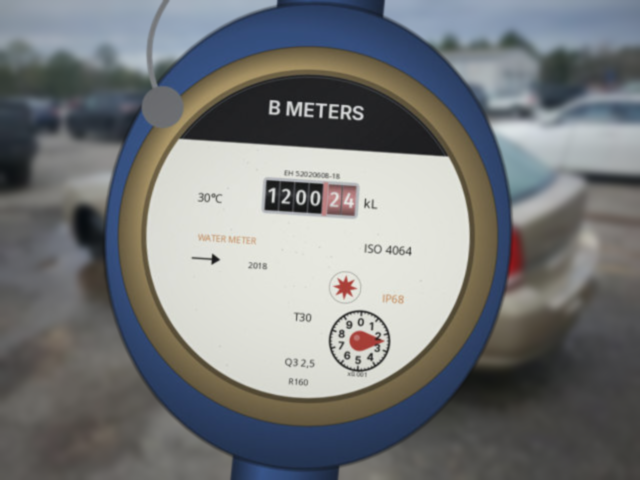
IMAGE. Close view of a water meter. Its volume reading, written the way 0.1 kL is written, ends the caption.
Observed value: 1200.242 kL
